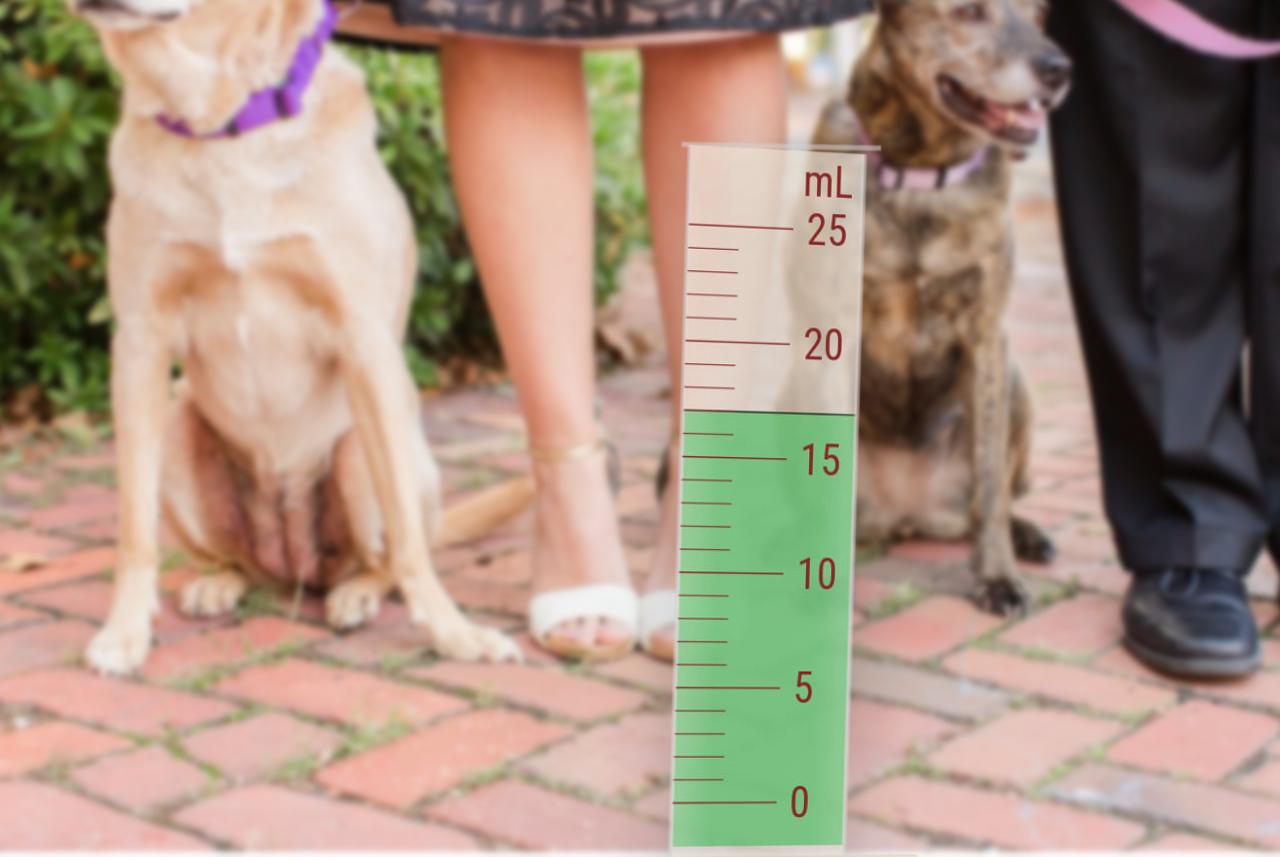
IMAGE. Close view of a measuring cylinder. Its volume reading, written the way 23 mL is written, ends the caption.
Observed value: 17 mL
